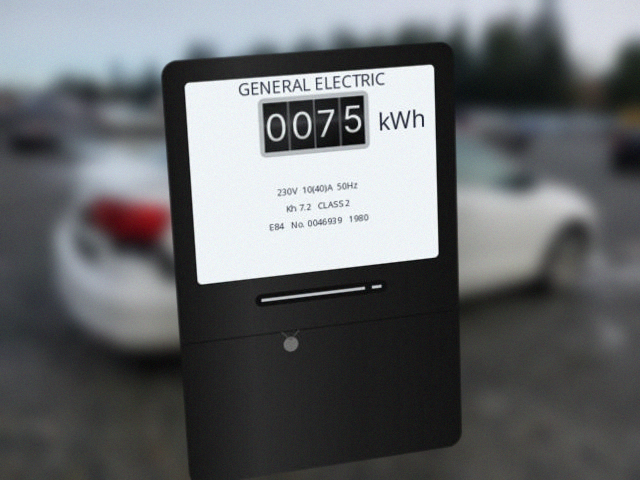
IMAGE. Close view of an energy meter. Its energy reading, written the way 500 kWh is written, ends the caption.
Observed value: 75 kWh
